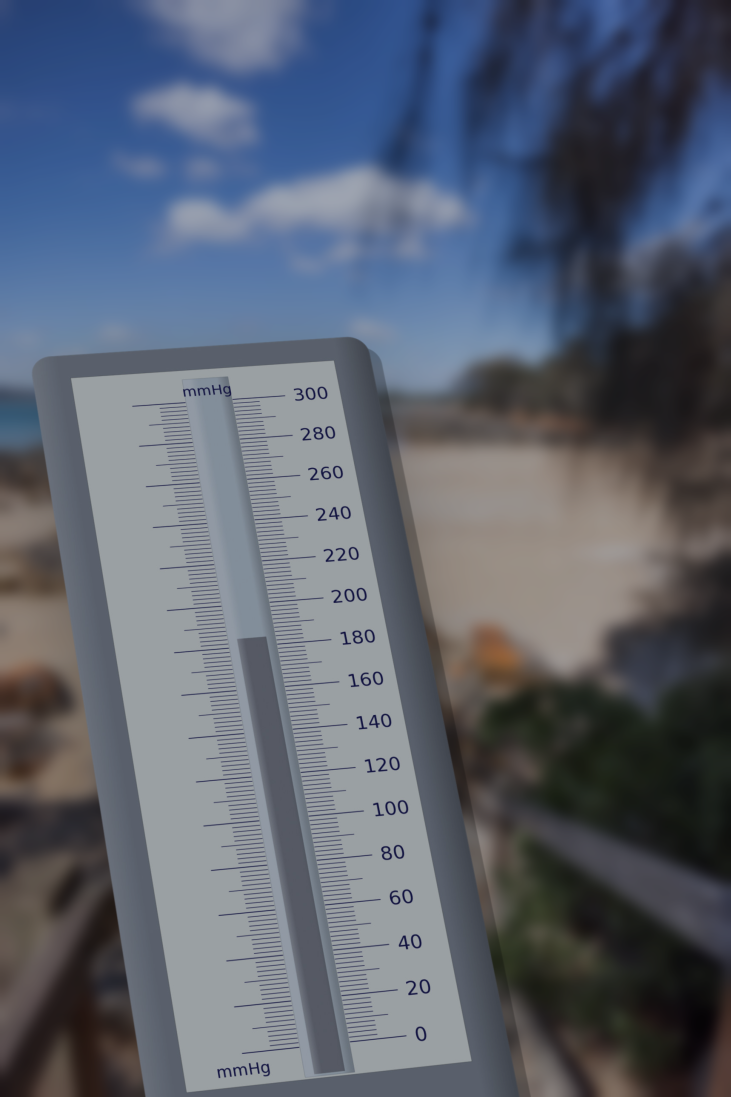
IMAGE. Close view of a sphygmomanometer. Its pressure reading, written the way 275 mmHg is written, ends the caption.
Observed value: 184 mmHg
